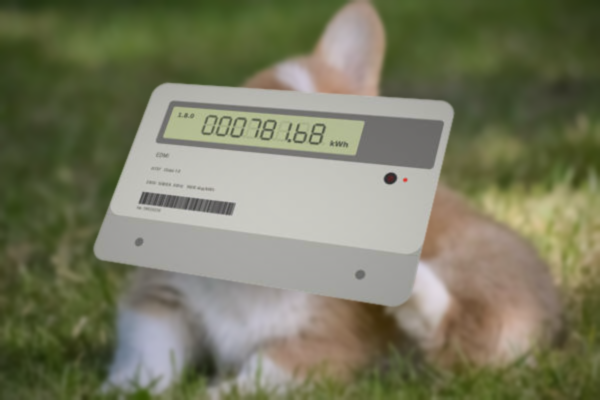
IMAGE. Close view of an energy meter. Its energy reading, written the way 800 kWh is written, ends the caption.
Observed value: 781.68 kWh
